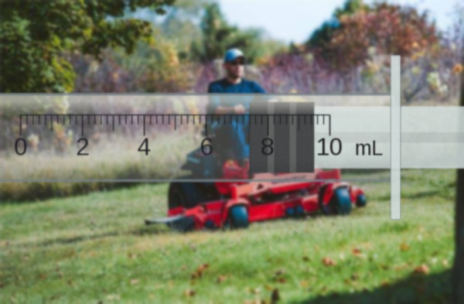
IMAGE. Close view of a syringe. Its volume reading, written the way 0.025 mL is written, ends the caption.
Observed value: 7.4 mL
